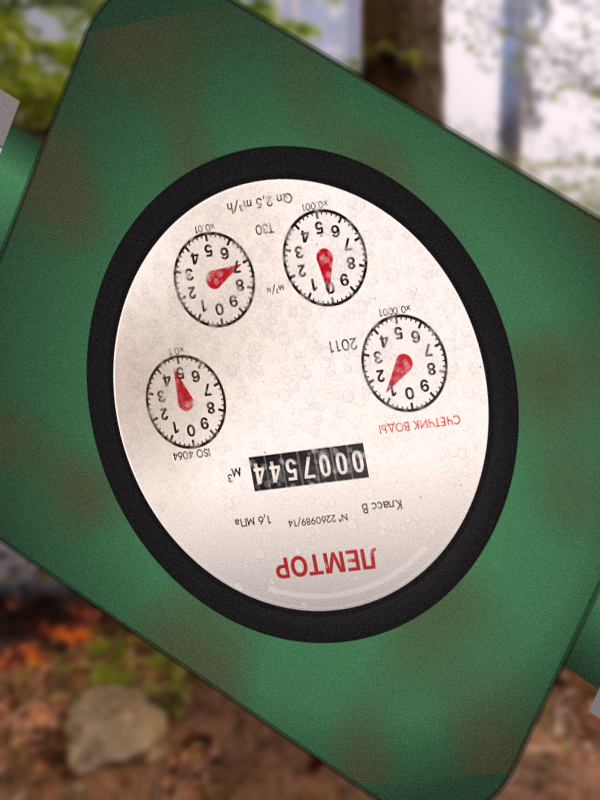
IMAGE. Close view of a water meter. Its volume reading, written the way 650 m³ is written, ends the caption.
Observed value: 7544.4701 m³
